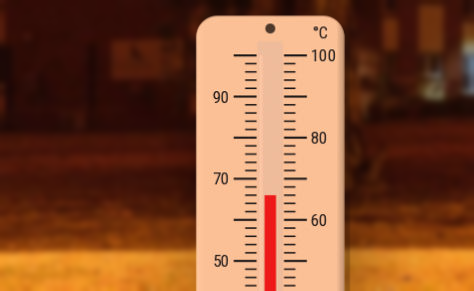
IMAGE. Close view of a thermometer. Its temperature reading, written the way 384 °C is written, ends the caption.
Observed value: 66 °C
